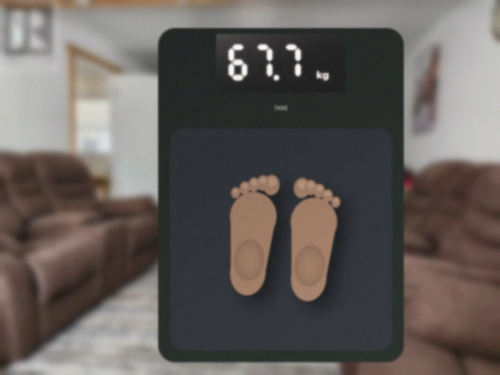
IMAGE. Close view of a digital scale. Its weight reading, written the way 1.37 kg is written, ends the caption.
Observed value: 67.7 kg
